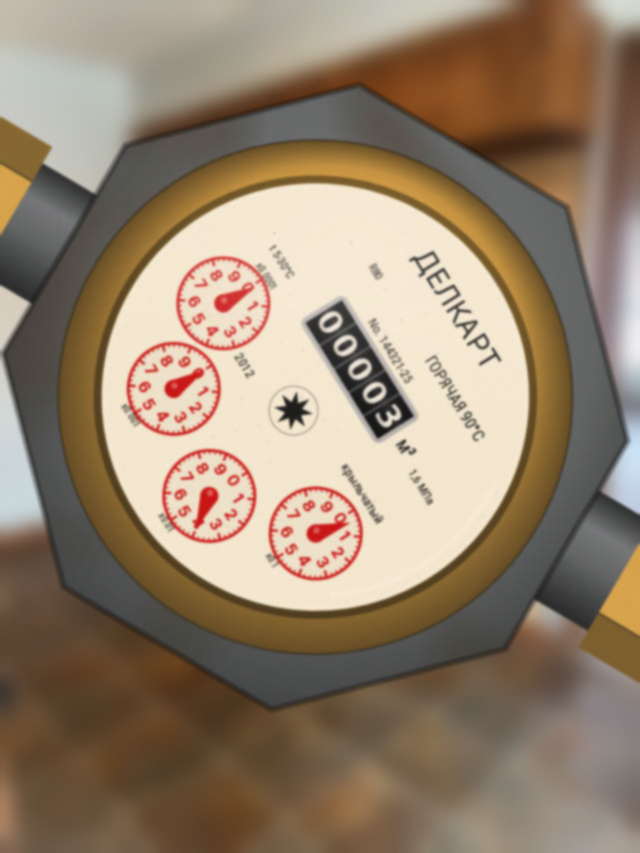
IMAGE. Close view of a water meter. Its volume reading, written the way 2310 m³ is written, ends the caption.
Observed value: 3.0400 m³
